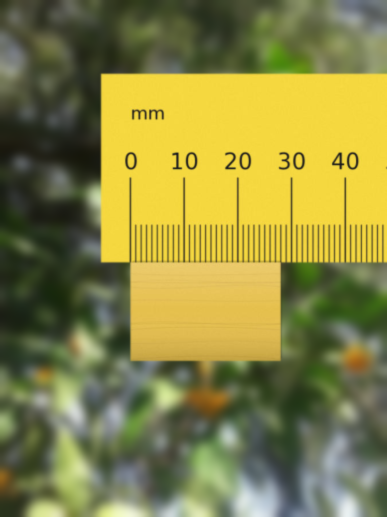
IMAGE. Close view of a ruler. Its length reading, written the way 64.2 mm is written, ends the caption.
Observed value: 28 mm
